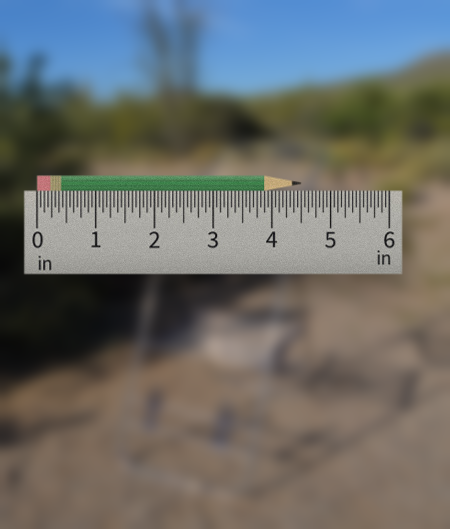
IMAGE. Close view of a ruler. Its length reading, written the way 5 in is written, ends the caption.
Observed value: 4.5 in
